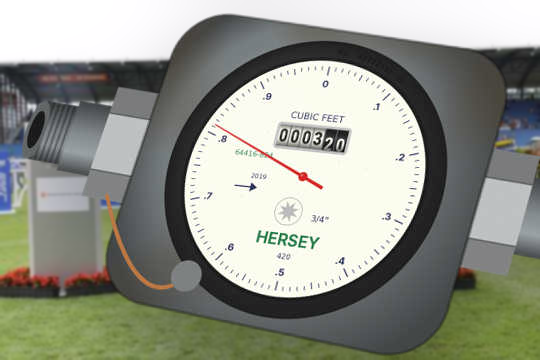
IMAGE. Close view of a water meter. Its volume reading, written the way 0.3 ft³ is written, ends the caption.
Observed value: 319.81 ft³
